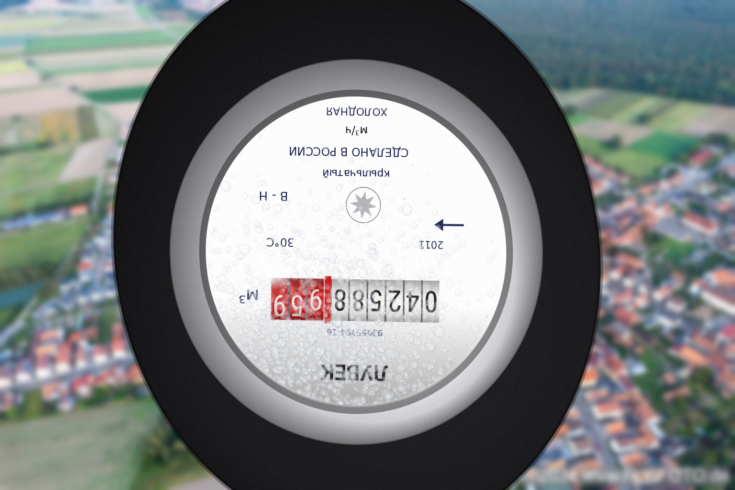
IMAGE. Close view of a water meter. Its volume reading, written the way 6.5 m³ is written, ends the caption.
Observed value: 42588.959 m³
